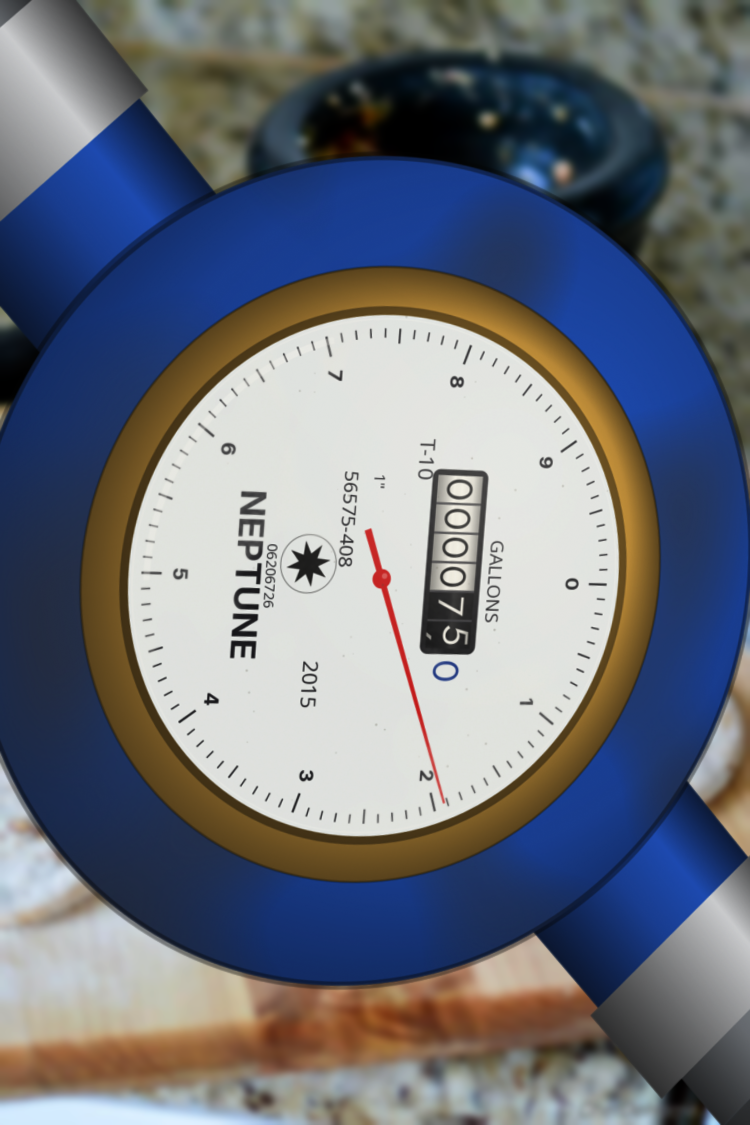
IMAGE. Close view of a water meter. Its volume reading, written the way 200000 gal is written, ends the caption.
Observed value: 751.9 gal
